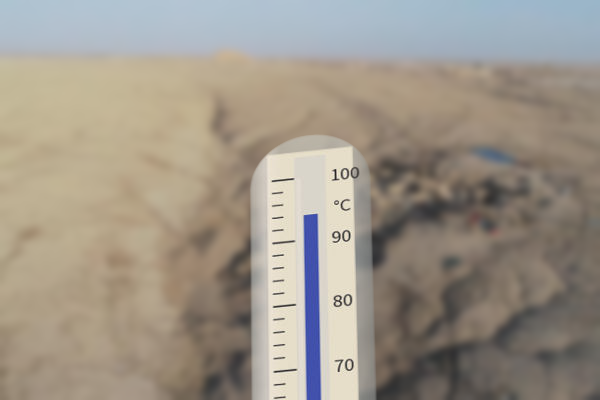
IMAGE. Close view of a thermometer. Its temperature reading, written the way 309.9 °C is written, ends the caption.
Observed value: 94 °C
